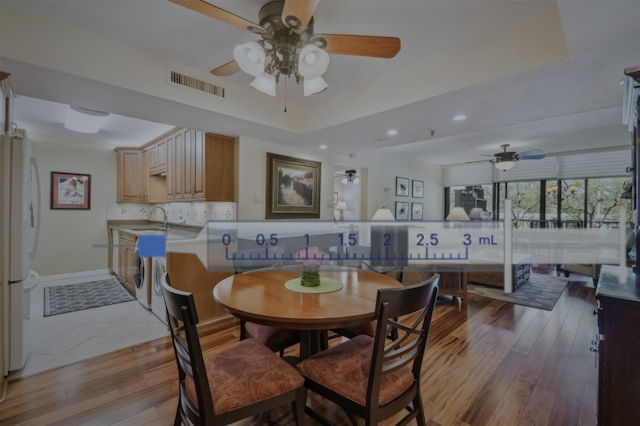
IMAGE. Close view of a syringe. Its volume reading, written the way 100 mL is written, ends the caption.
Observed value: 1.8 mL
